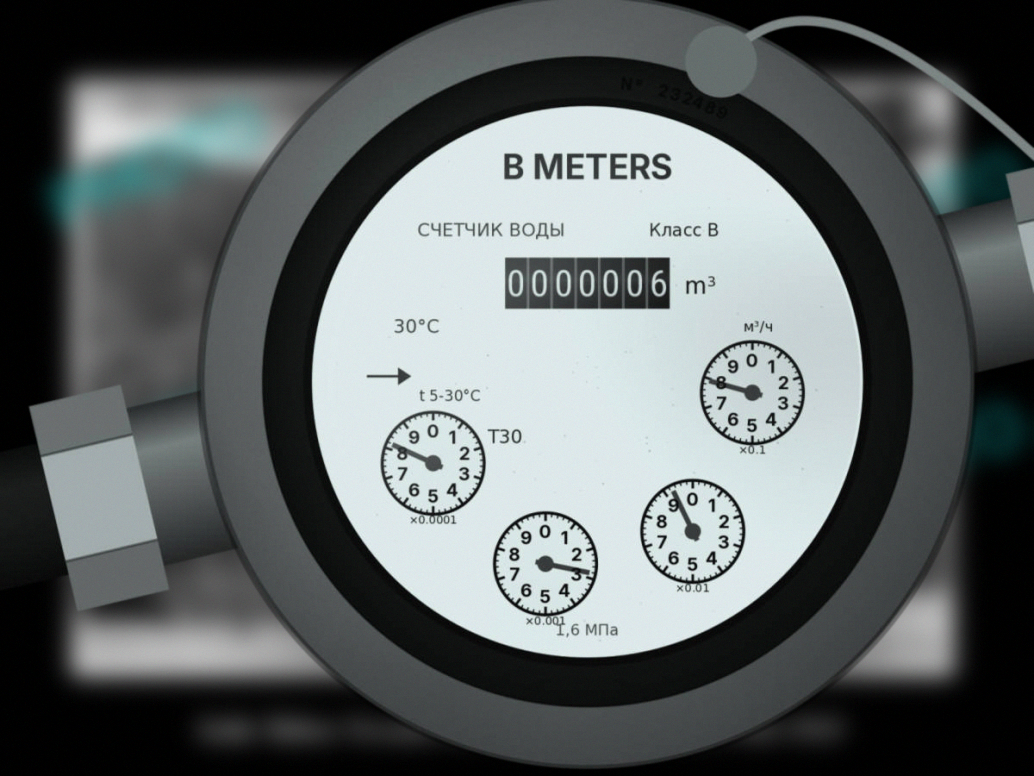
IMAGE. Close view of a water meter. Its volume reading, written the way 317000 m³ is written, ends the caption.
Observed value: 6.7928 m³
